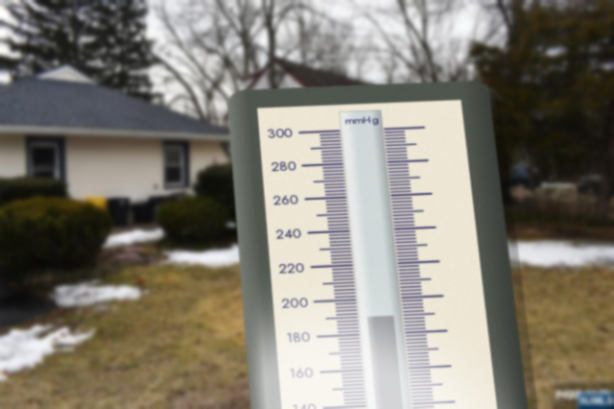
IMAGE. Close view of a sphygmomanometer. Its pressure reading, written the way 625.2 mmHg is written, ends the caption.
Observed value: 190 mmHg
